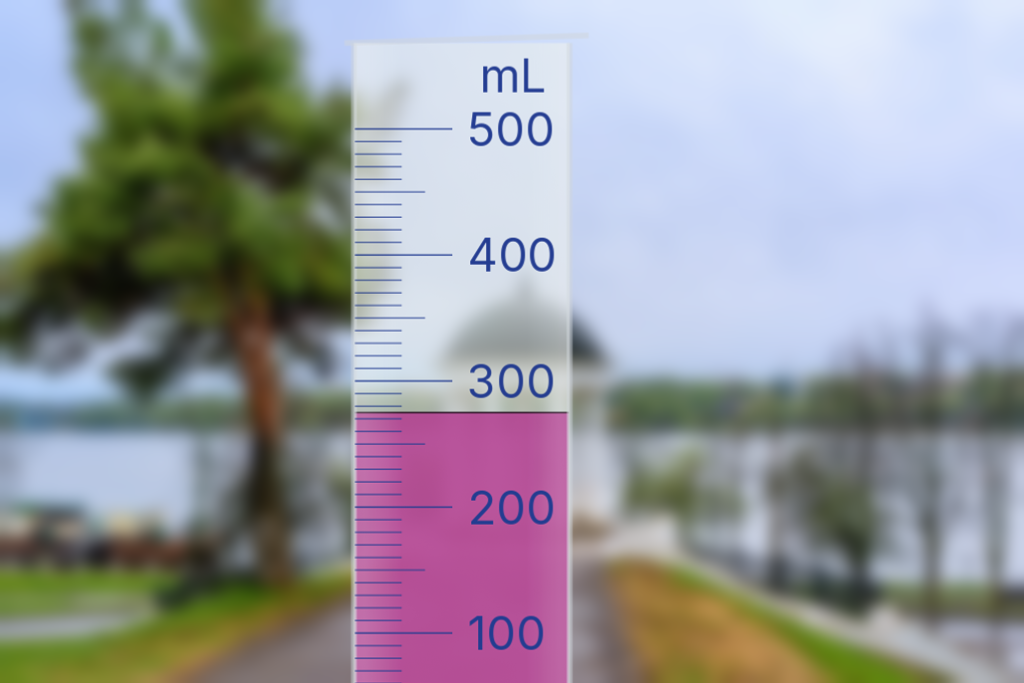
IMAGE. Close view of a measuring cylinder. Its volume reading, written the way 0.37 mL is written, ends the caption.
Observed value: 275 mL
